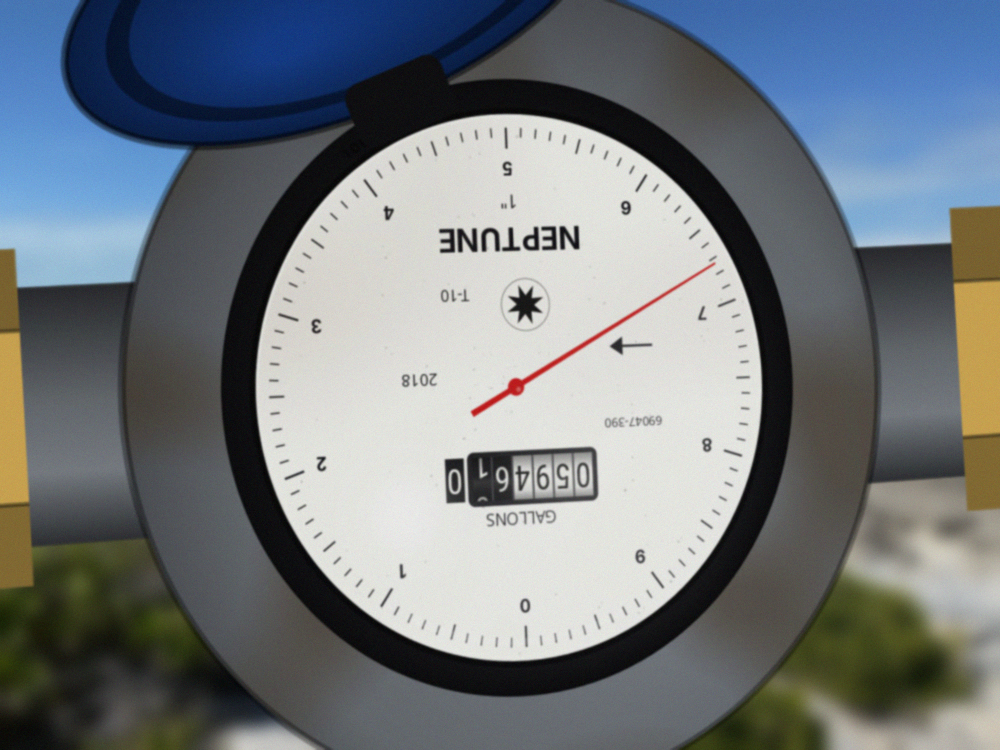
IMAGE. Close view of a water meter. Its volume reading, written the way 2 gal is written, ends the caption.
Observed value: 594606.7 gal
